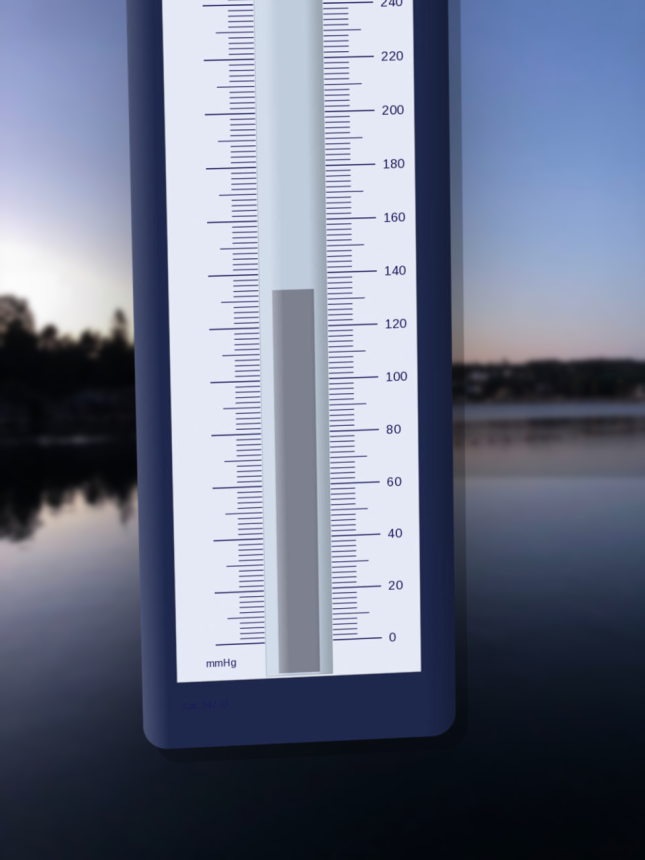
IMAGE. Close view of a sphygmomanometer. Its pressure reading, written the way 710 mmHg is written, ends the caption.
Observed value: 134 mmHg
